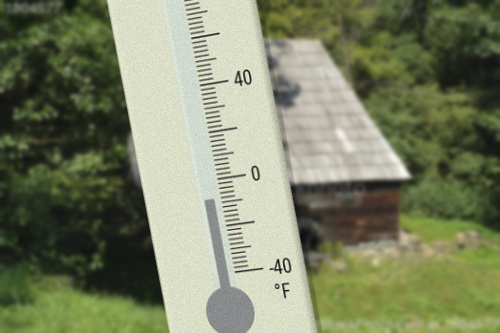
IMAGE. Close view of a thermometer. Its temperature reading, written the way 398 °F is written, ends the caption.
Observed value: -8 °F
